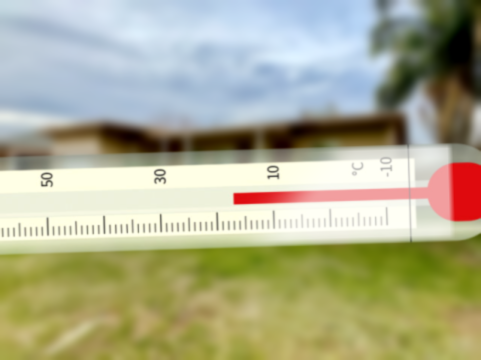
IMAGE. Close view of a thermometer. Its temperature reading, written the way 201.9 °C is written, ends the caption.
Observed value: 17 °C
